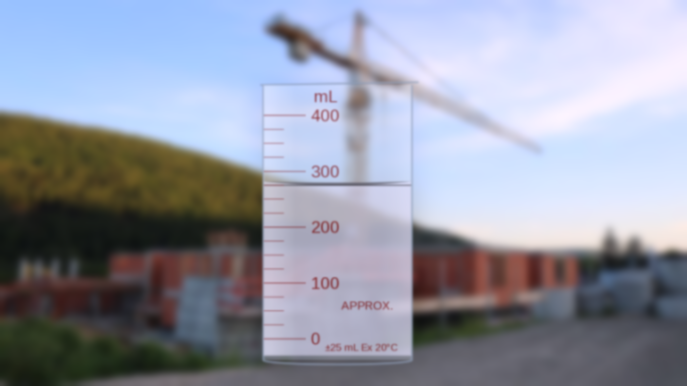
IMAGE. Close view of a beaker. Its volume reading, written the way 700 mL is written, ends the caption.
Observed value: 275 mL
